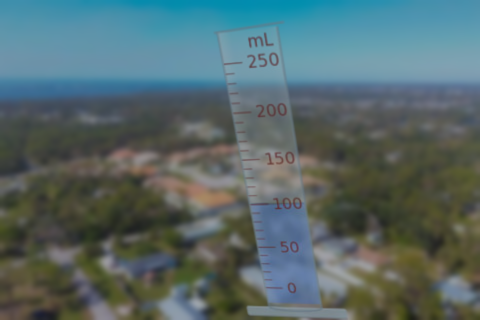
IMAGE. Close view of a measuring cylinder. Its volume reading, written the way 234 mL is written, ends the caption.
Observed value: 100 mL
